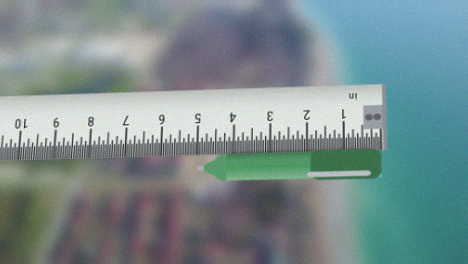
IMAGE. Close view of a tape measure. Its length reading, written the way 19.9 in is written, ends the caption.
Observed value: 5 in
